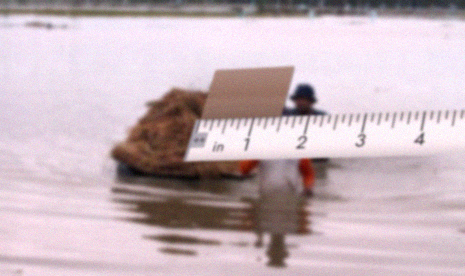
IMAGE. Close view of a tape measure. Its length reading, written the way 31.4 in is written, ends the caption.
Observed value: 1.5 in
